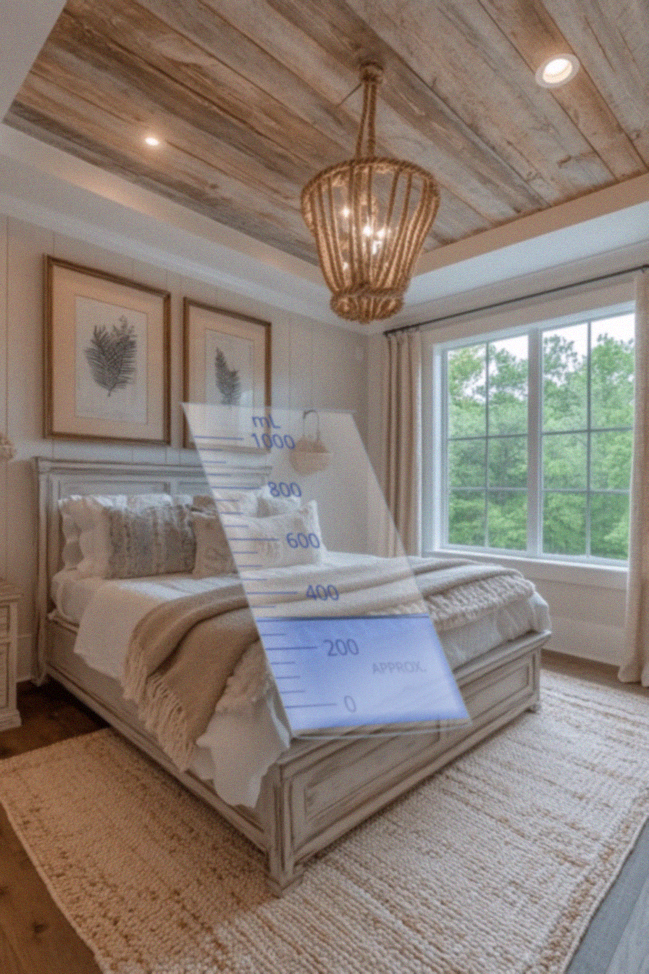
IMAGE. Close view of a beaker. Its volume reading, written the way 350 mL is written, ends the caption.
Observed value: 300 mL
